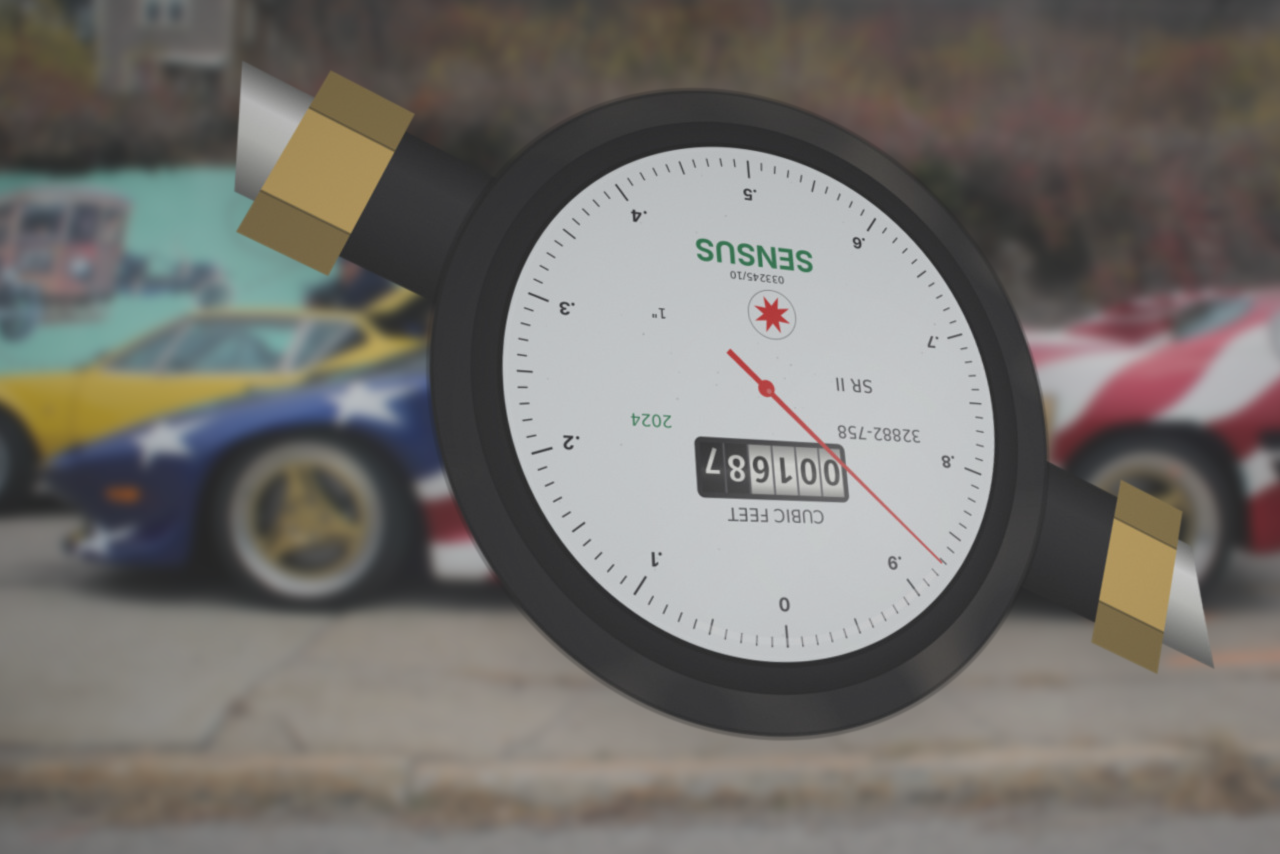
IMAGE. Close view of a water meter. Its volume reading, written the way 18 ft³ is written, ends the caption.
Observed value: 1686.87 ft³
